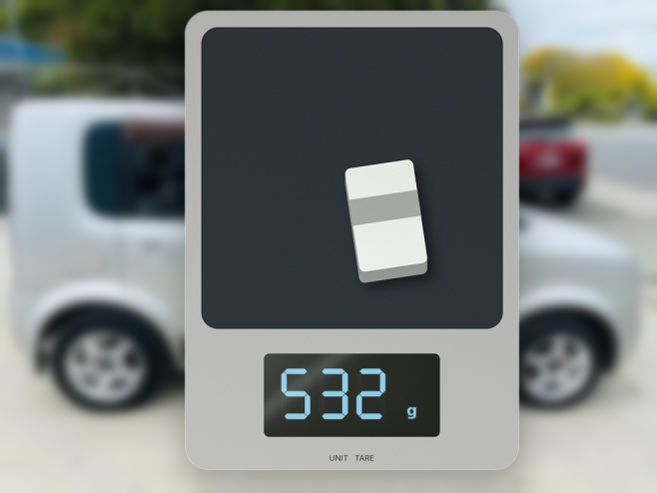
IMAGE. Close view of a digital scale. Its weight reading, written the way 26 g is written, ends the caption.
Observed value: 532 g
